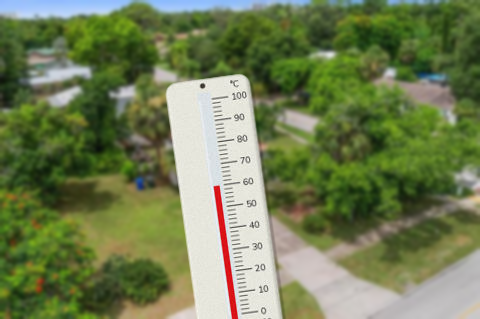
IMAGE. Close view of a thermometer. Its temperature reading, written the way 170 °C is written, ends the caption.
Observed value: 60 °C
